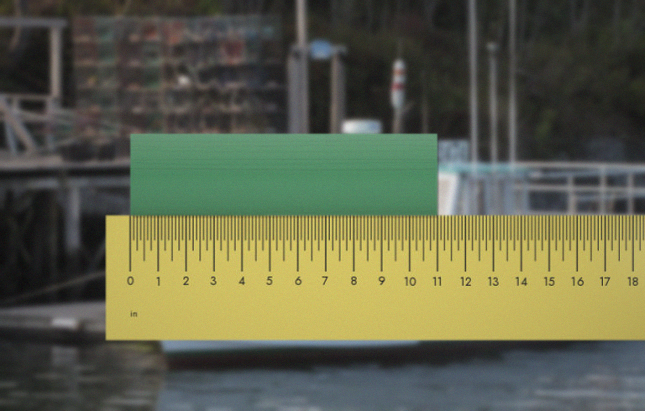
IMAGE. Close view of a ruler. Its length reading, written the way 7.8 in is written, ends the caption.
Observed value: 11 in
